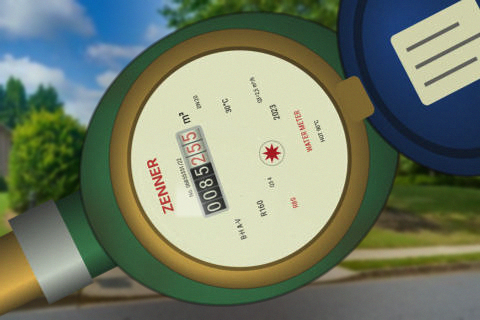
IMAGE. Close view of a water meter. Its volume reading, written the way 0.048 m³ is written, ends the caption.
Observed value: 85.255 m³
